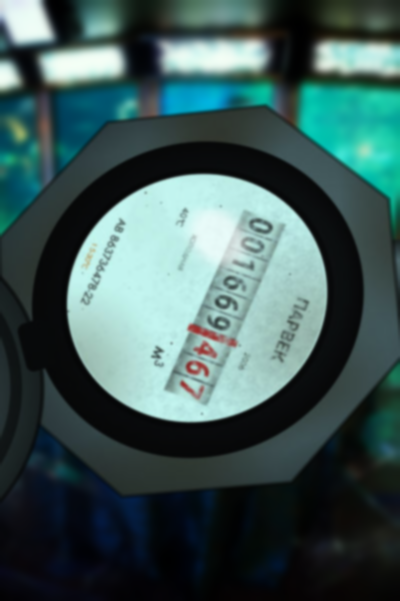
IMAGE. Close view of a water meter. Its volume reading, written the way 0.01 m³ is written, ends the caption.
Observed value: 1669.467 m³
